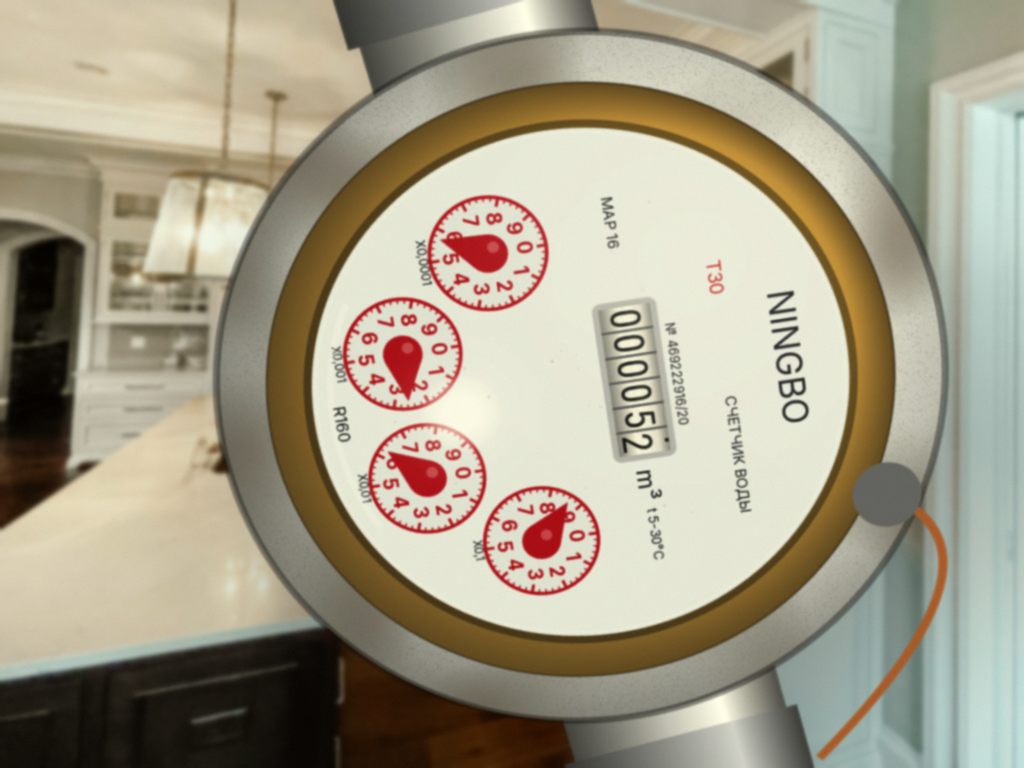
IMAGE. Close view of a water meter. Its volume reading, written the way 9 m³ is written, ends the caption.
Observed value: 51.8625 m³
